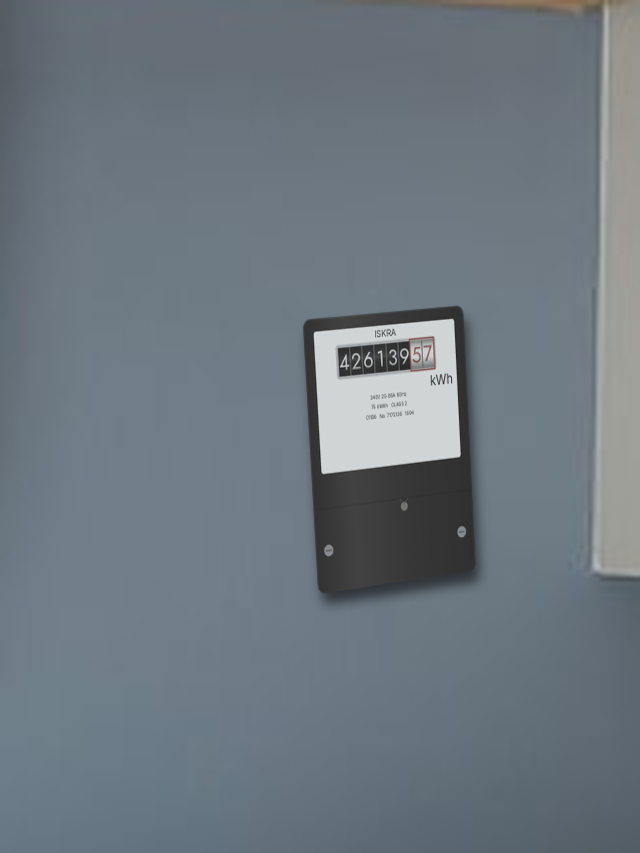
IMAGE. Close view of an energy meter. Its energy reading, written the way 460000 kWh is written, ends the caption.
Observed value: 426139.57 kWh
